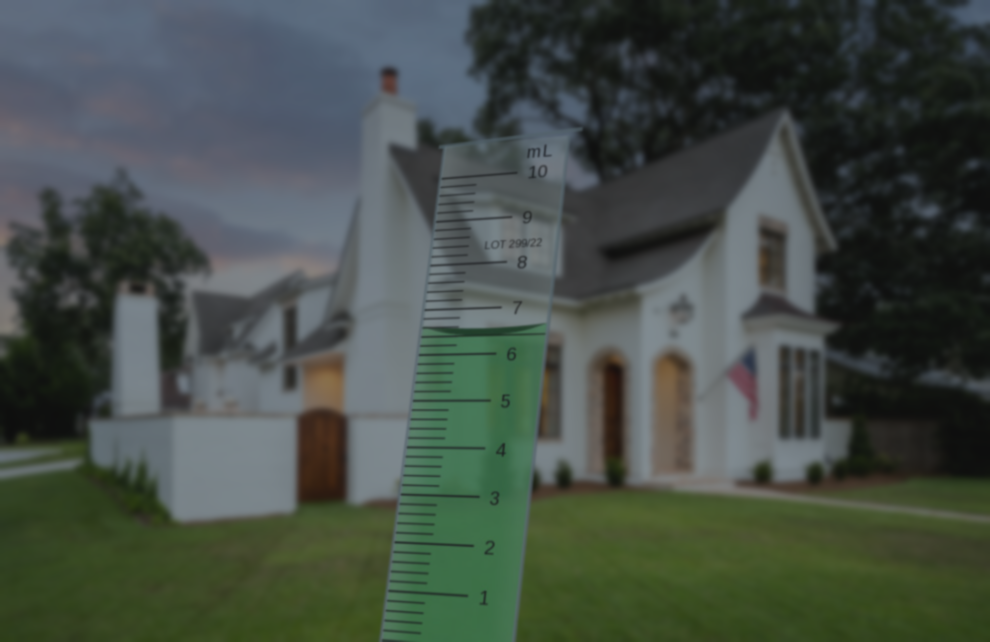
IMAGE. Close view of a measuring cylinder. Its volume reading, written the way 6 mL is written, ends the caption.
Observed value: 6.4 mL
